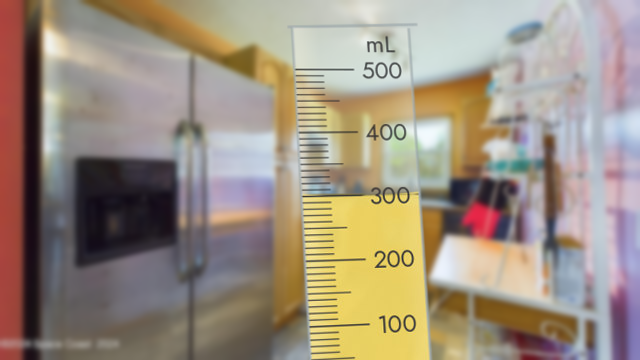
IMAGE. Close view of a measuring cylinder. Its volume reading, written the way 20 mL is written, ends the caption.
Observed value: 300 mL
